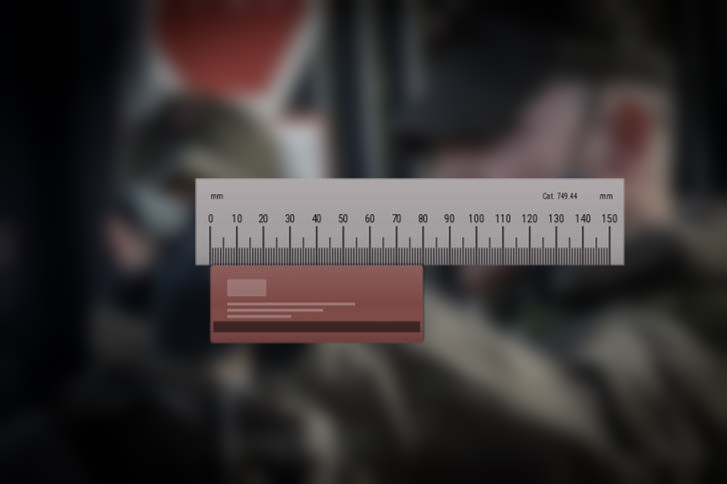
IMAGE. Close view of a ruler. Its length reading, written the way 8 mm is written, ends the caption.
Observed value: 80 mm
